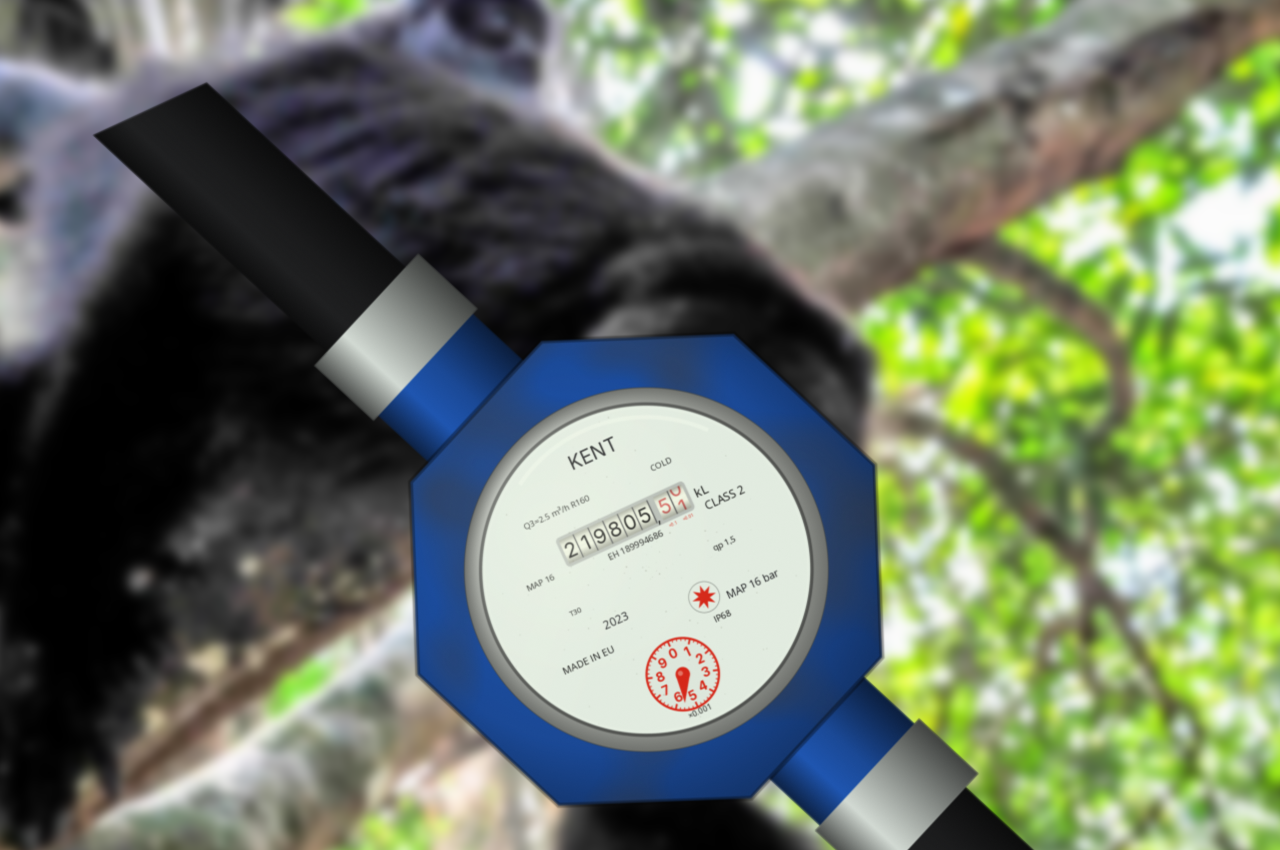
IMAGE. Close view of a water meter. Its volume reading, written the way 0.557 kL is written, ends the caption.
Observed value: 219805.505 kL
